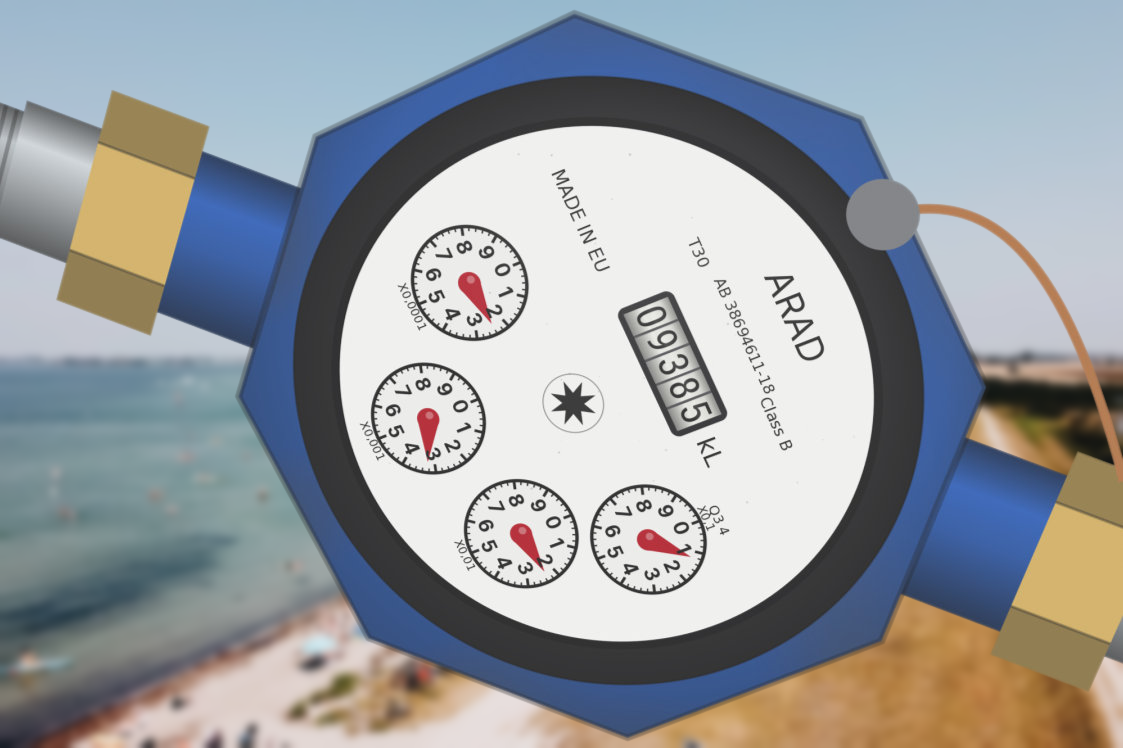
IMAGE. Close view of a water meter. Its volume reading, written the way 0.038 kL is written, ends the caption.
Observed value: 9385.1232 kL
